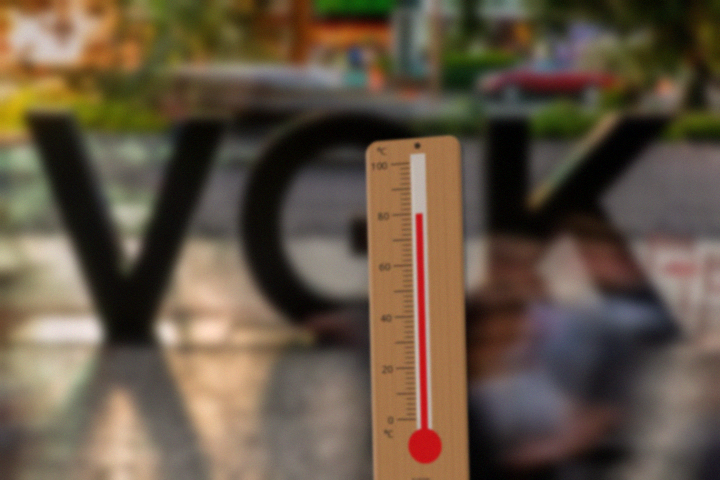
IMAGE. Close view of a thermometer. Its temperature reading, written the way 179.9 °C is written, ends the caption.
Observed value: 80 °C
